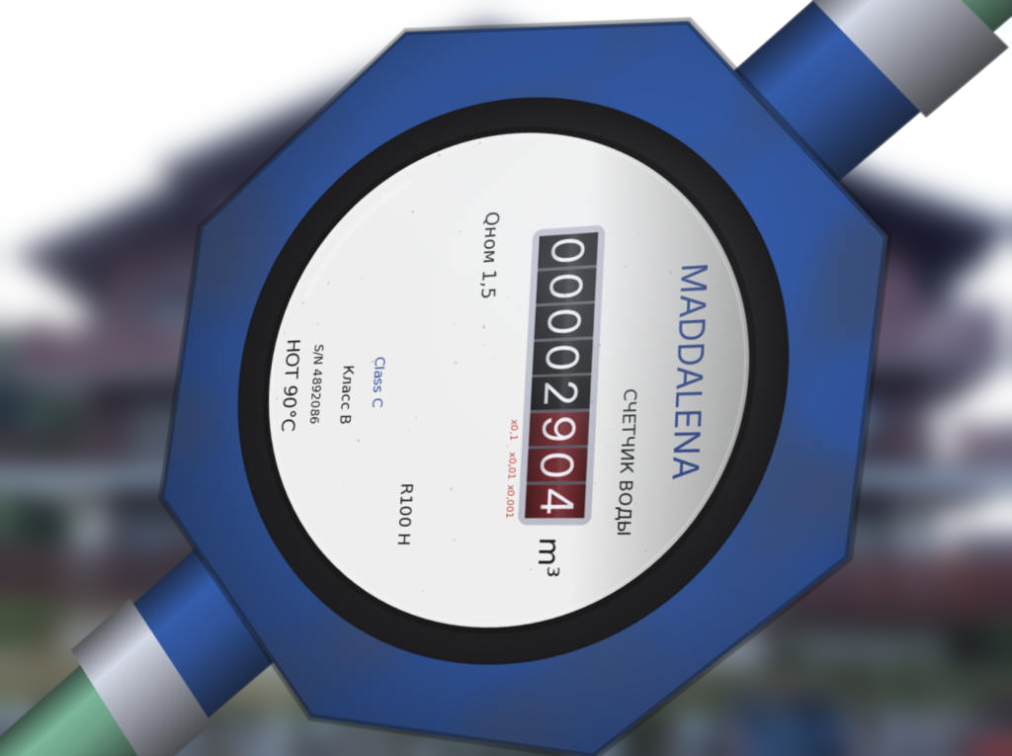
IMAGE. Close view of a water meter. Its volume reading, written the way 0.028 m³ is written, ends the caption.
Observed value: 2.904 m³
